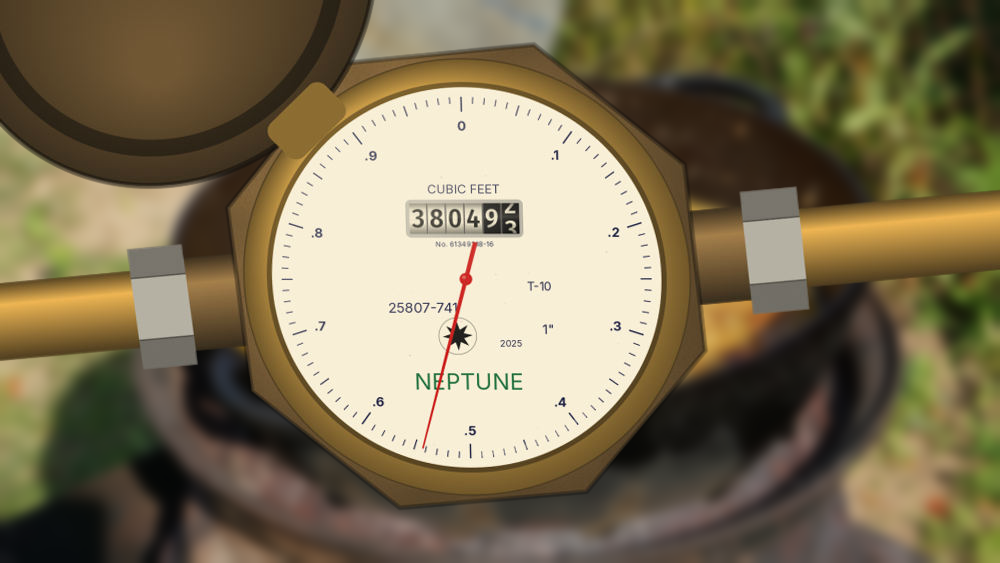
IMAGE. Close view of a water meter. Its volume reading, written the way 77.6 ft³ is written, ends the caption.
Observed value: 380492.54 ft³
